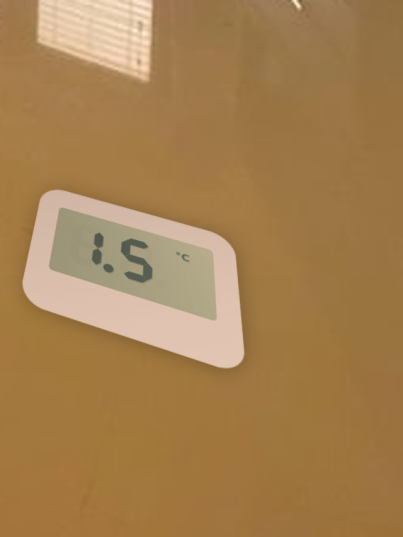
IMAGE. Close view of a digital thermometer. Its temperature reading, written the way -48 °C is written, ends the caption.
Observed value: 1.5 °C
